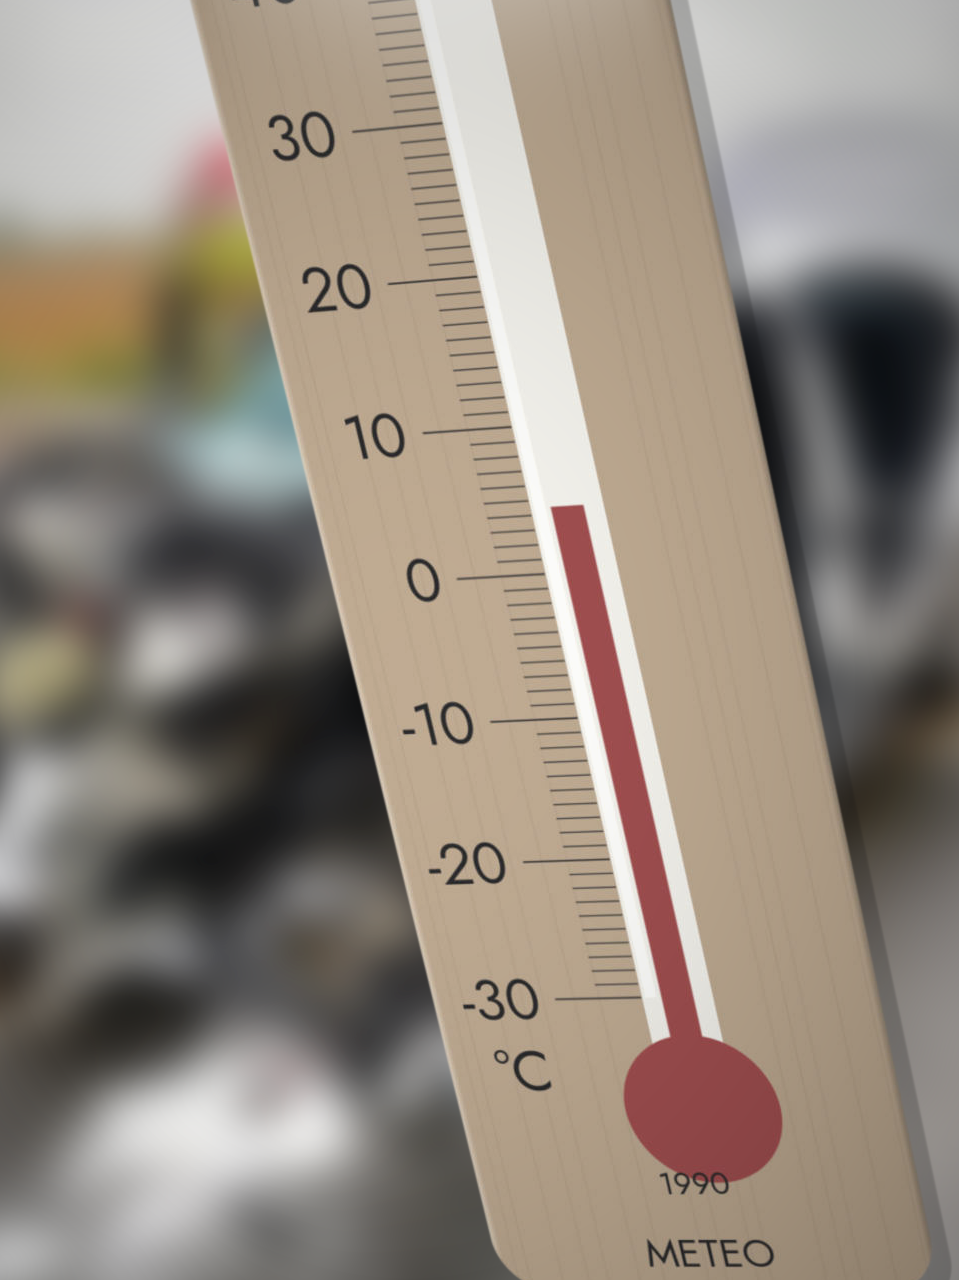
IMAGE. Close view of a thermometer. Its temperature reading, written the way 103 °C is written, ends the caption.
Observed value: 4.5 °C
